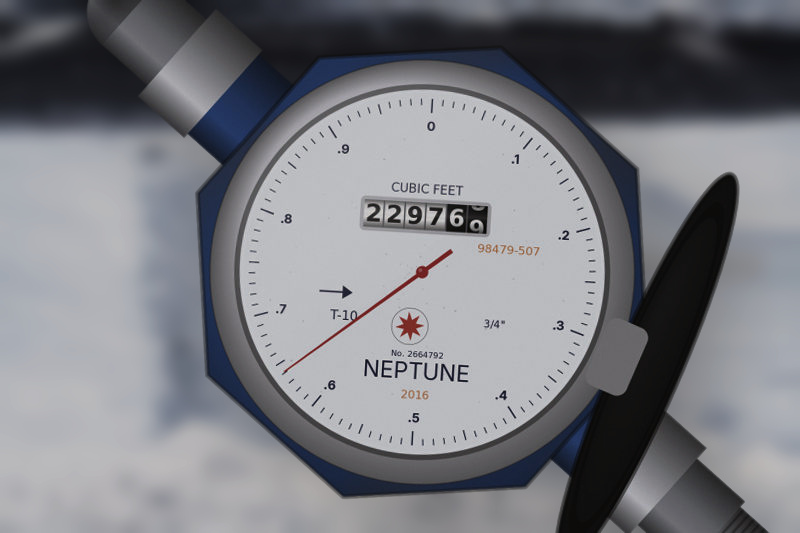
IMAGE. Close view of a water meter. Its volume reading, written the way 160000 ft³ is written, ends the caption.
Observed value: 229768.64 ft³
